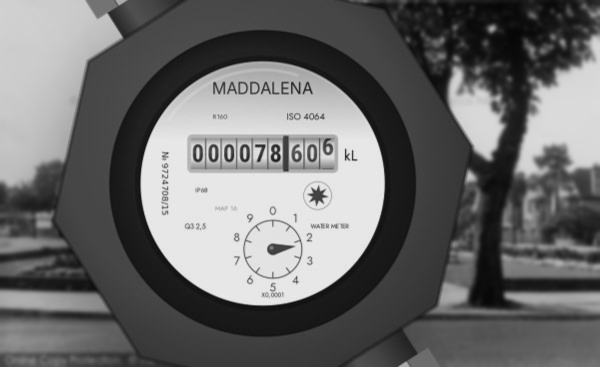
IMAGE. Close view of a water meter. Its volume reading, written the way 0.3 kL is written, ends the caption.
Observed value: 78.6062 kL
